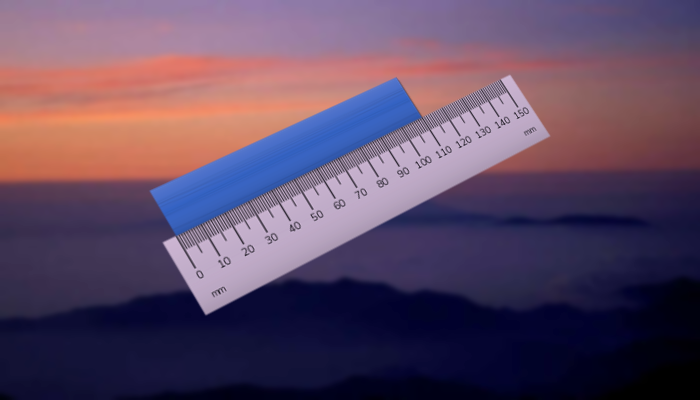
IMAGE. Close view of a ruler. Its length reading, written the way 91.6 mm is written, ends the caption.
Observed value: 110 mm
